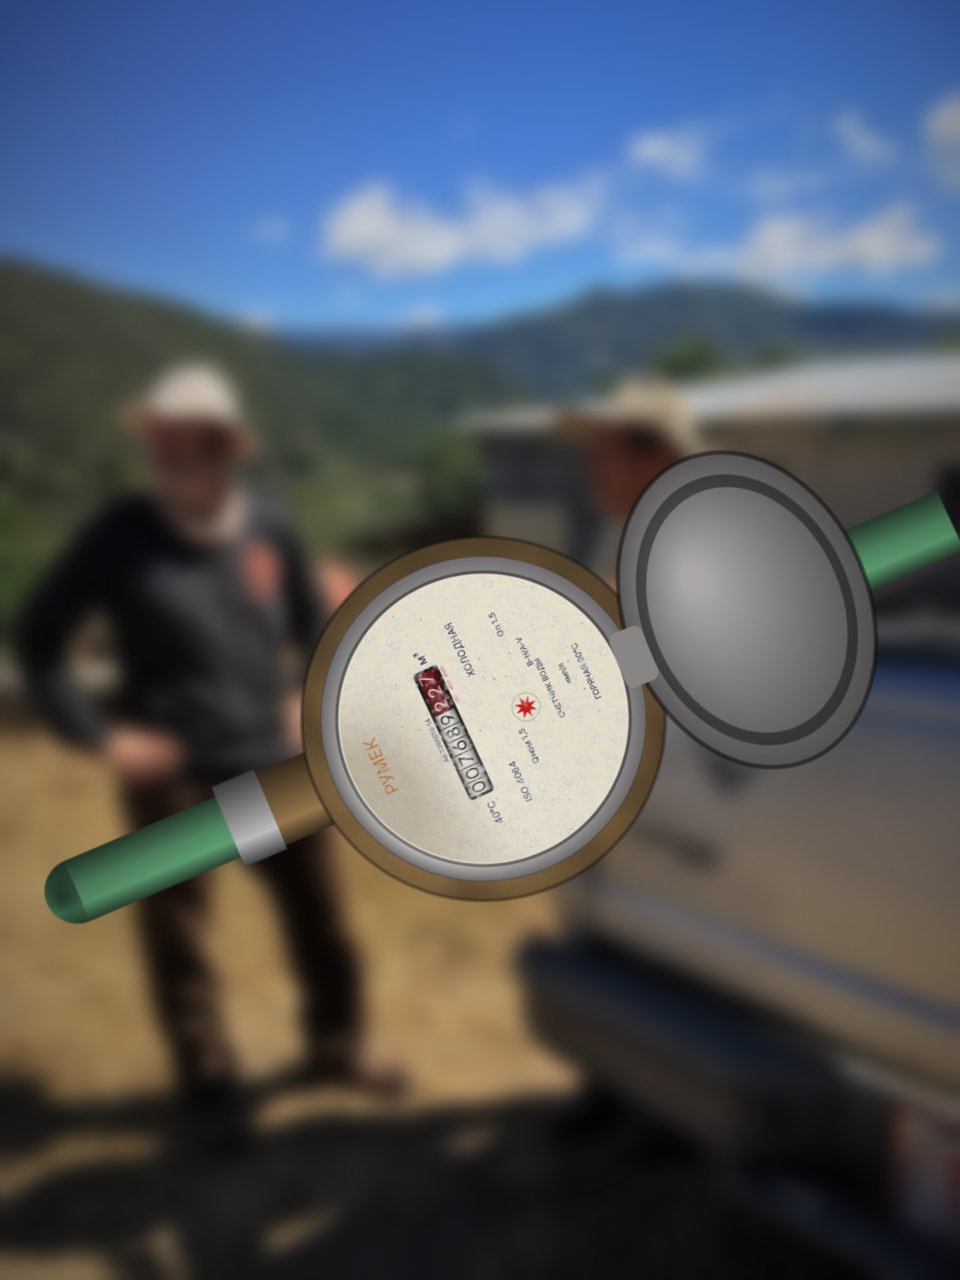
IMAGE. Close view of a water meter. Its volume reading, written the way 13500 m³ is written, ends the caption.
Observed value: 7689.227 m³
